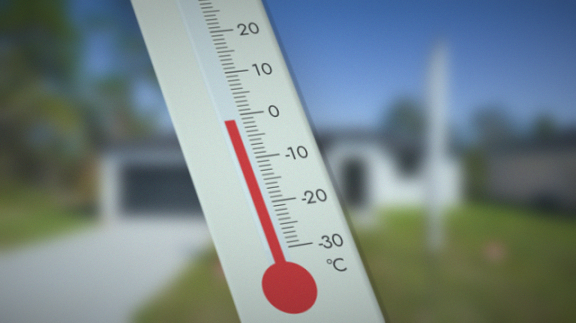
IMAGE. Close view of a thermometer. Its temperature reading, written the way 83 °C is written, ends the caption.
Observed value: -1 °C
